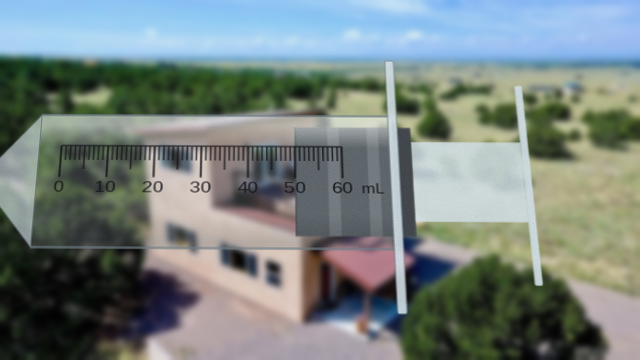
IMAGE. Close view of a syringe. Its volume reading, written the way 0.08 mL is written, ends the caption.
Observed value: 50 mL
